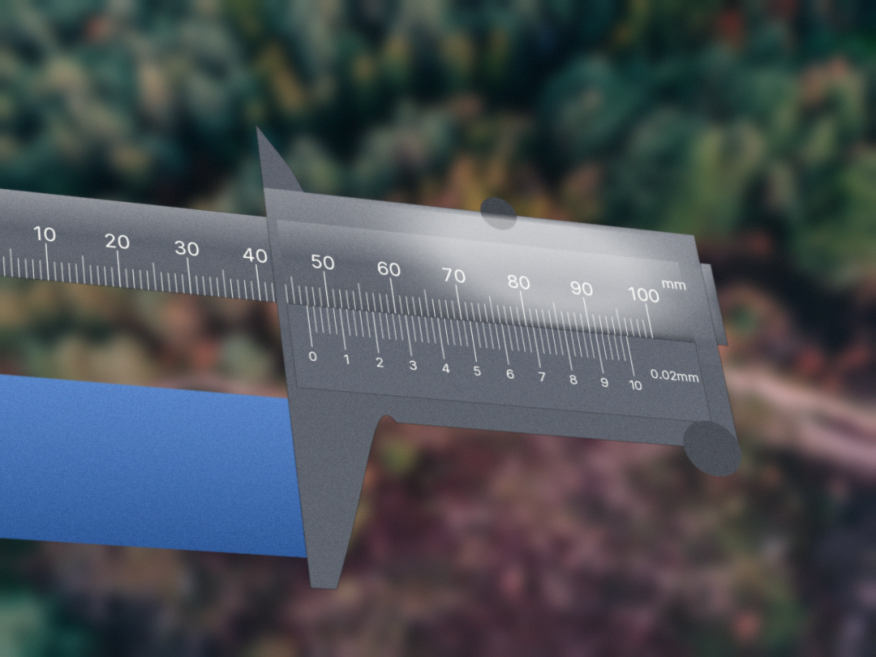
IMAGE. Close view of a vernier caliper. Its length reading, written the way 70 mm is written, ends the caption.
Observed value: 46.8 mm
